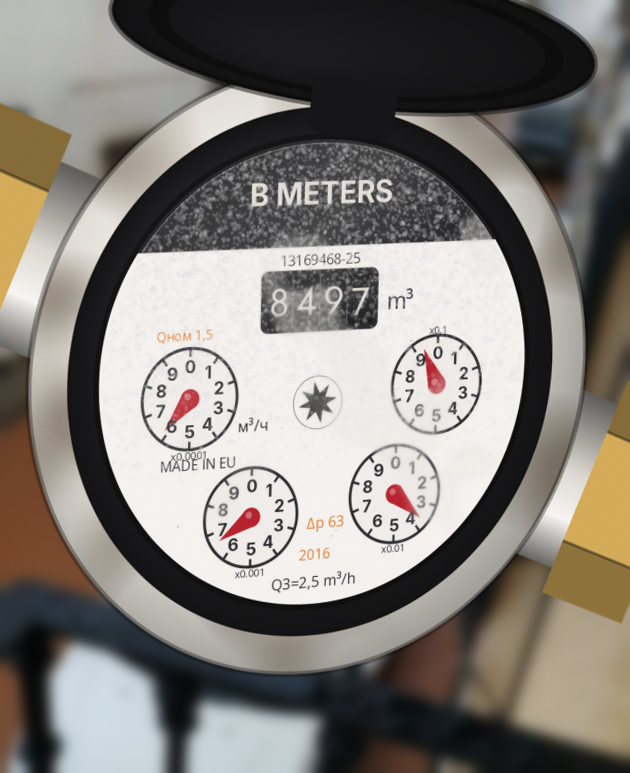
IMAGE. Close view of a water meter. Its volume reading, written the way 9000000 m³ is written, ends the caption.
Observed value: 8496.9366 m³
